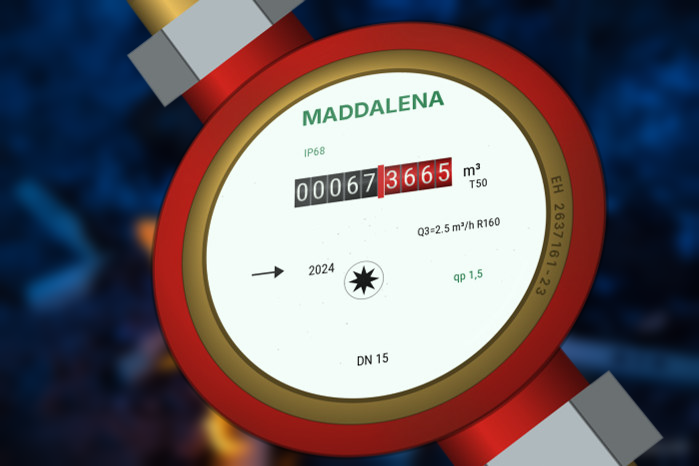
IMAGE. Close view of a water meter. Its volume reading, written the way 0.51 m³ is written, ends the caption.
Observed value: 67.3665 m³
